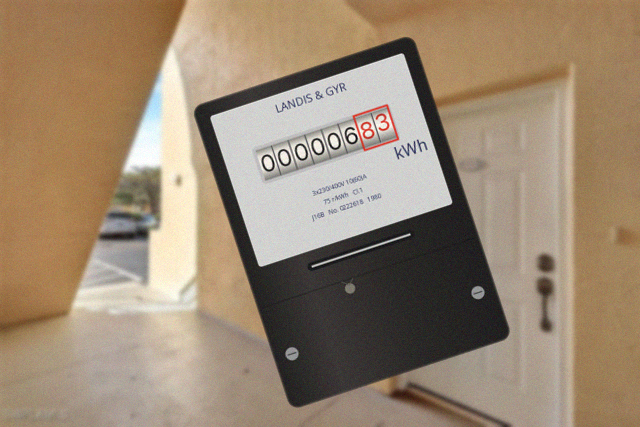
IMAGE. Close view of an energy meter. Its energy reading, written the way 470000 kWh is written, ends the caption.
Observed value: 6.83 kWh
